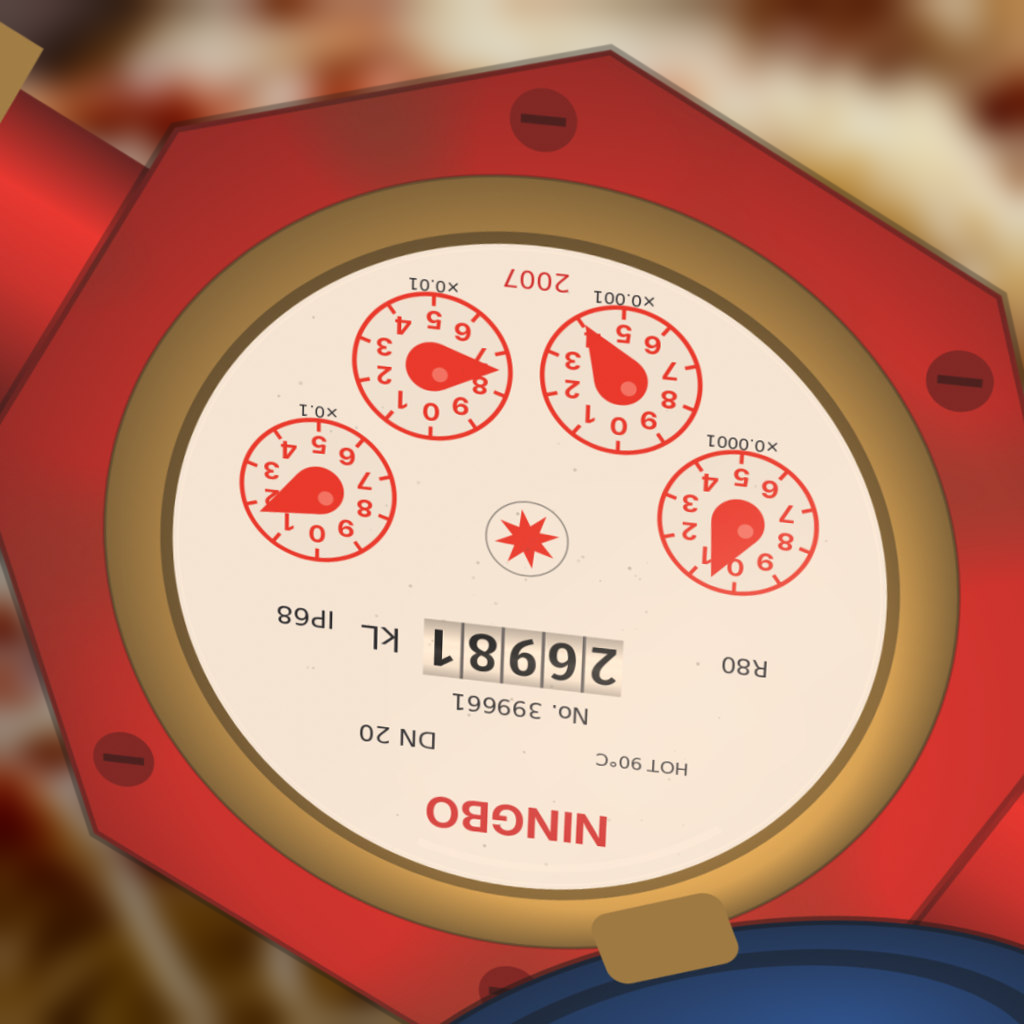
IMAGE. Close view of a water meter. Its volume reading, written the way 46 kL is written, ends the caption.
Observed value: 26981.1740 kL
